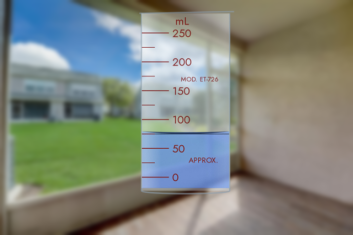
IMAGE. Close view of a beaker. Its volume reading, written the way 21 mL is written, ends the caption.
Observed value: 75 mL
